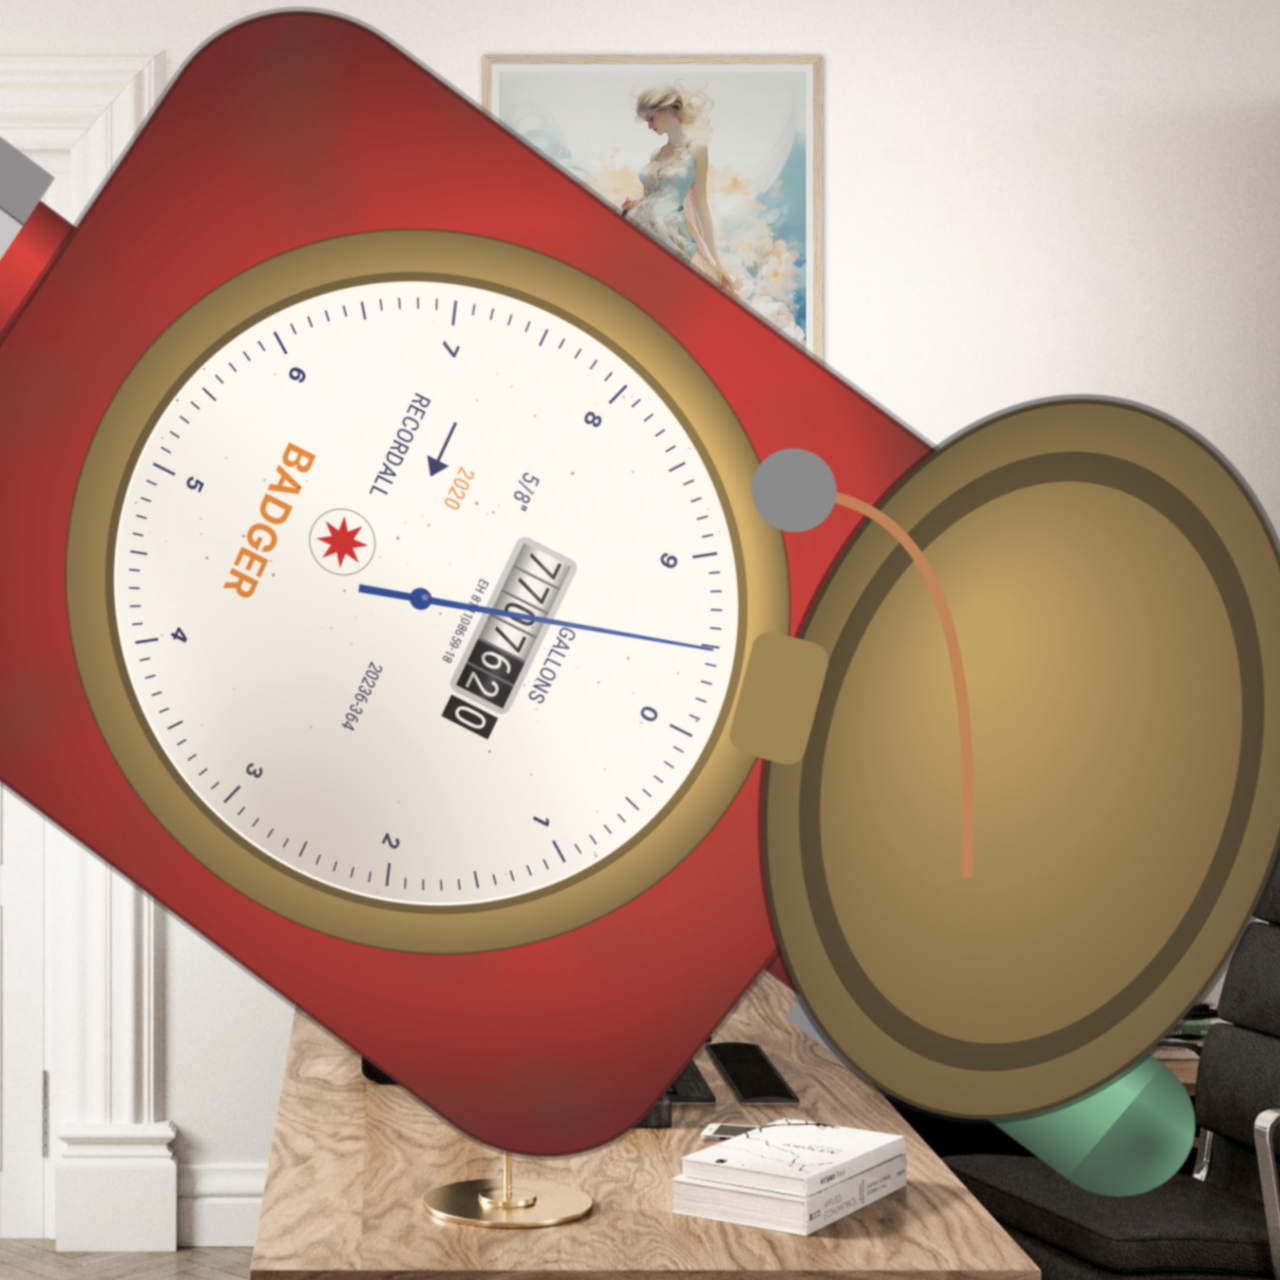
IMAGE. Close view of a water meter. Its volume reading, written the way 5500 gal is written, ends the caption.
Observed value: 7707619.5 gal
